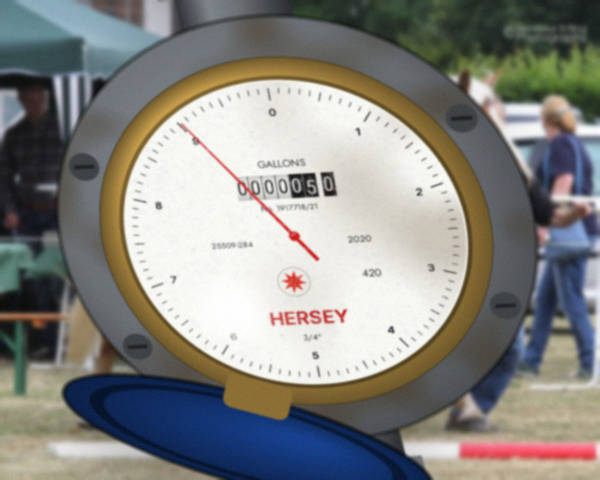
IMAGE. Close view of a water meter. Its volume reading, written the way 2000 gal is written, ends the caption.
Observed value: 49.0 gal
